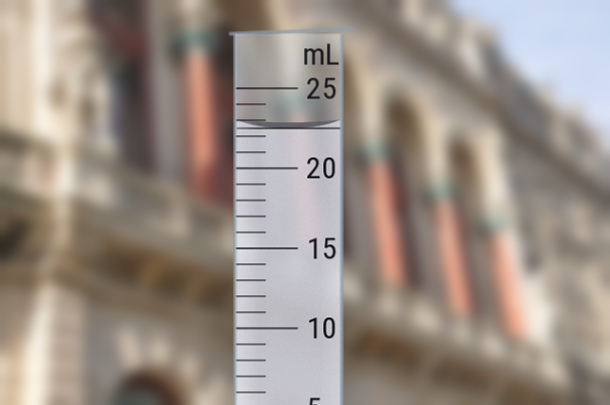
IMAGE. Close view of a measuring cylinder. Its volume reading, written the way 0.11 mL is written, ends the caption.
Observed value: 22.5 mL
